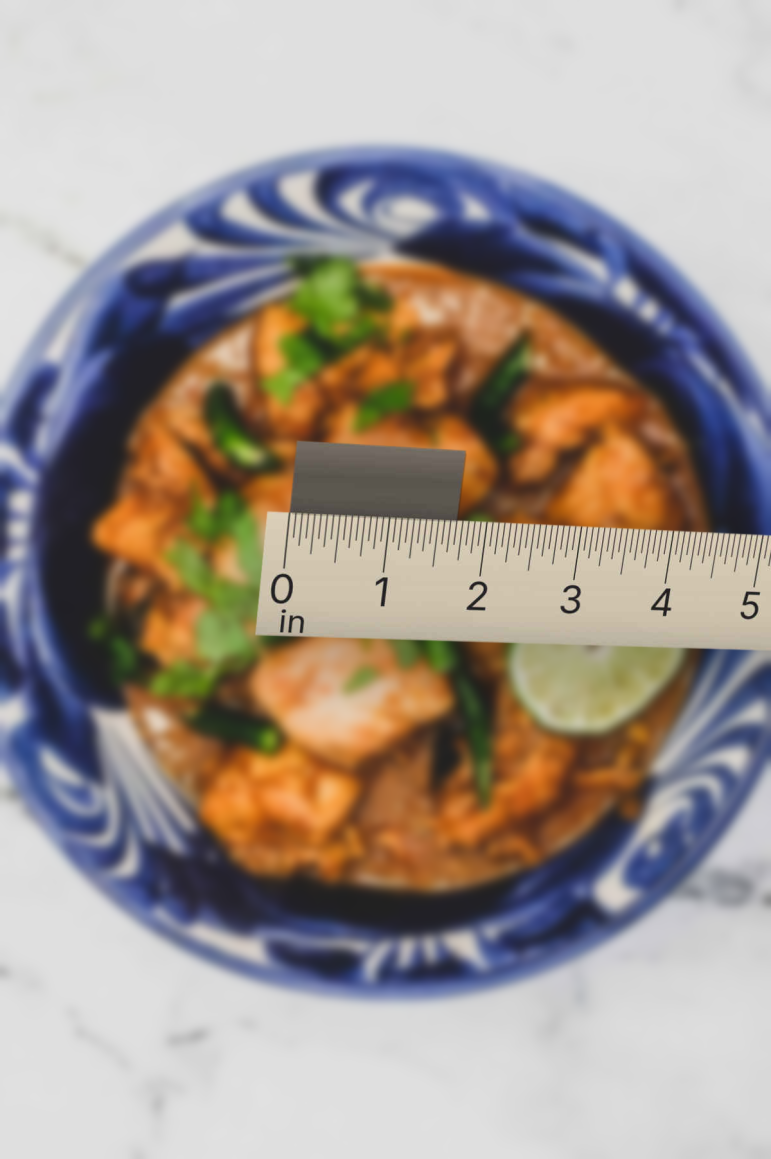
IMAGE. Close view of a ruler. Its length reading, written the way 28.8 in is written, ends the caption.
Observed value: 1.6875 in
